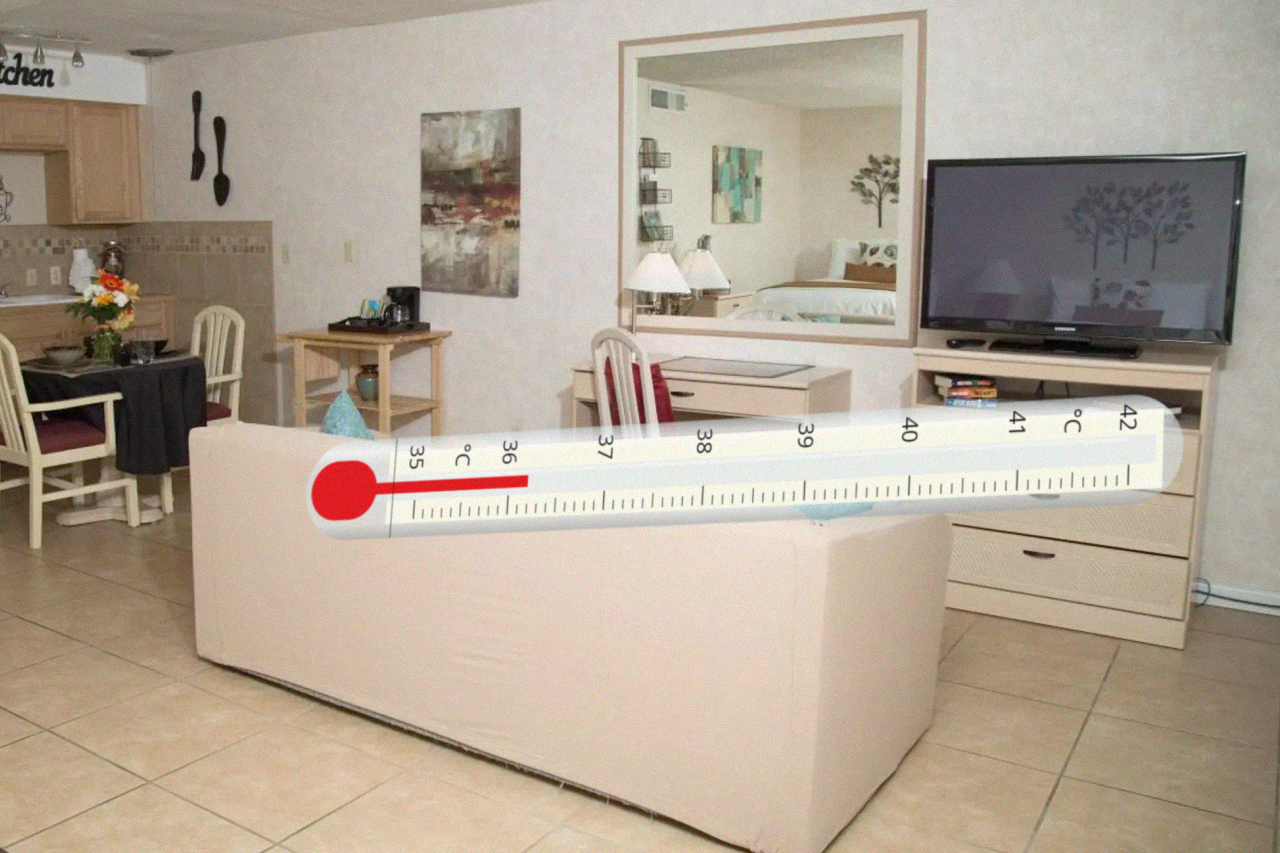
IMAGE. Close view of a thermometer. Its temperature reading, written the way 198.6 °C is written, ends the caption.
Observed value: 36.2 °C
